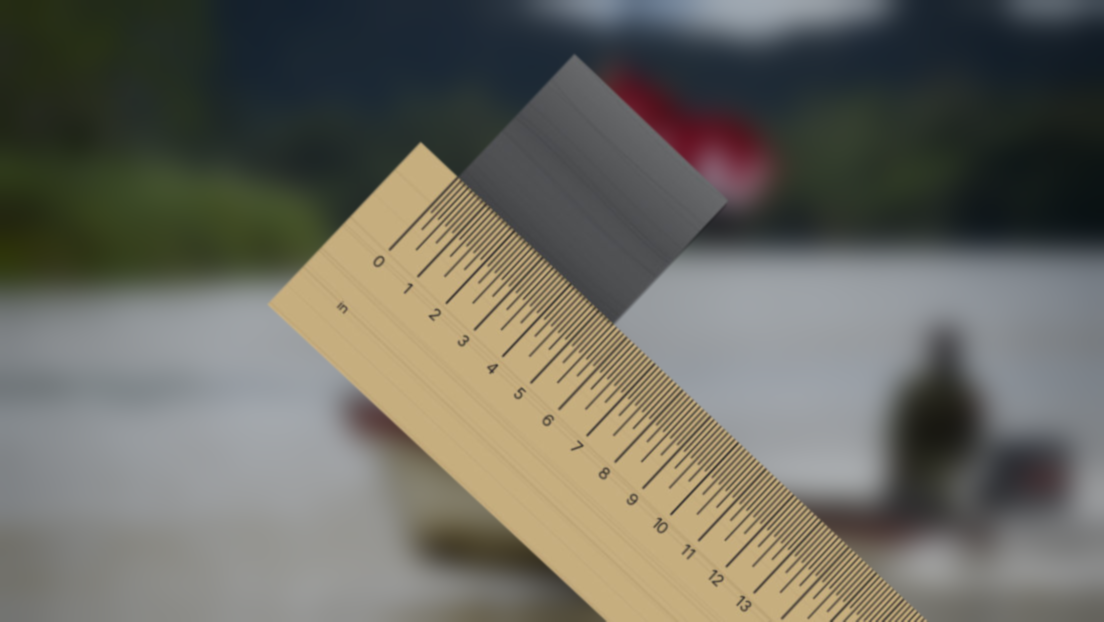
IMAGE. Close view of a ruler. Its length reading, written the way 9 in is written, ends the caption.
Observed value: 5.5 in
